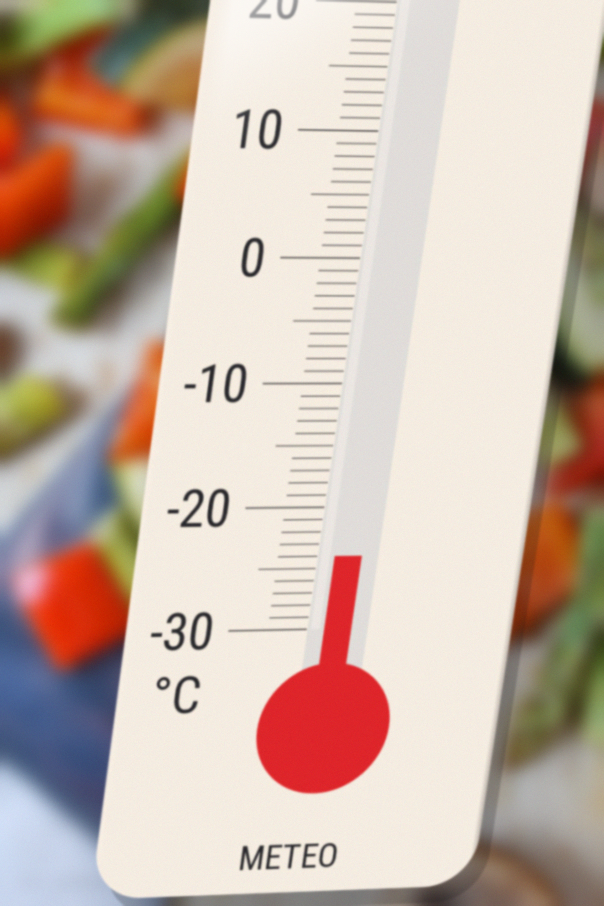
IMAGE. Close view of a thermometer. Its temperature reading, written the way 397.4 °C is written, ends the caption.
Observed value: -24 °C
